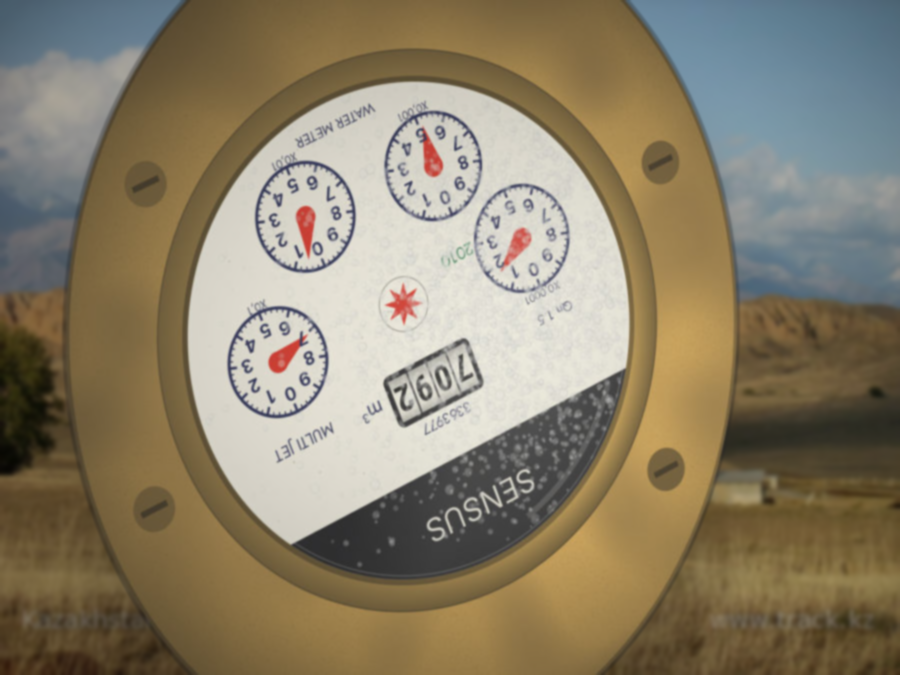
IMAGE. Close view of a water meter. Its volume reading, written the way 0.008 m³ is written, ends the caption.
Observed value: 7092.7051 m³
